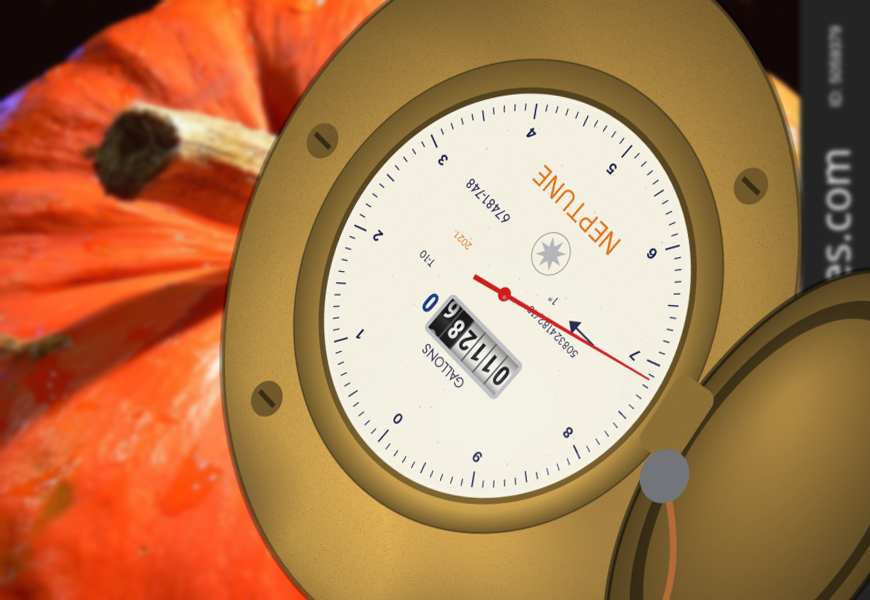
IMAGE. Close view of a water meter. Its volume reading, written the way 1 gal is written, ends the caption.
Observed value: 112857.1 gal
